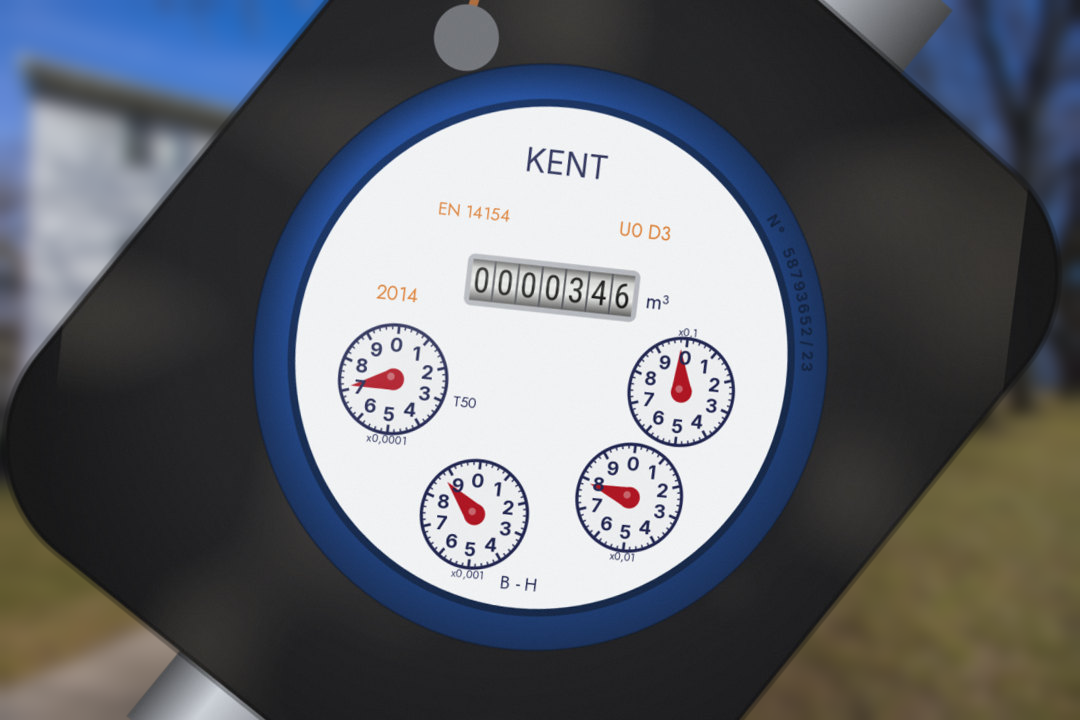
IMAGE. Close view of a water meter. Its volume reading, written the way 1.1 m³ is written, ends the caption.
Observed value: 345.9787 m³
